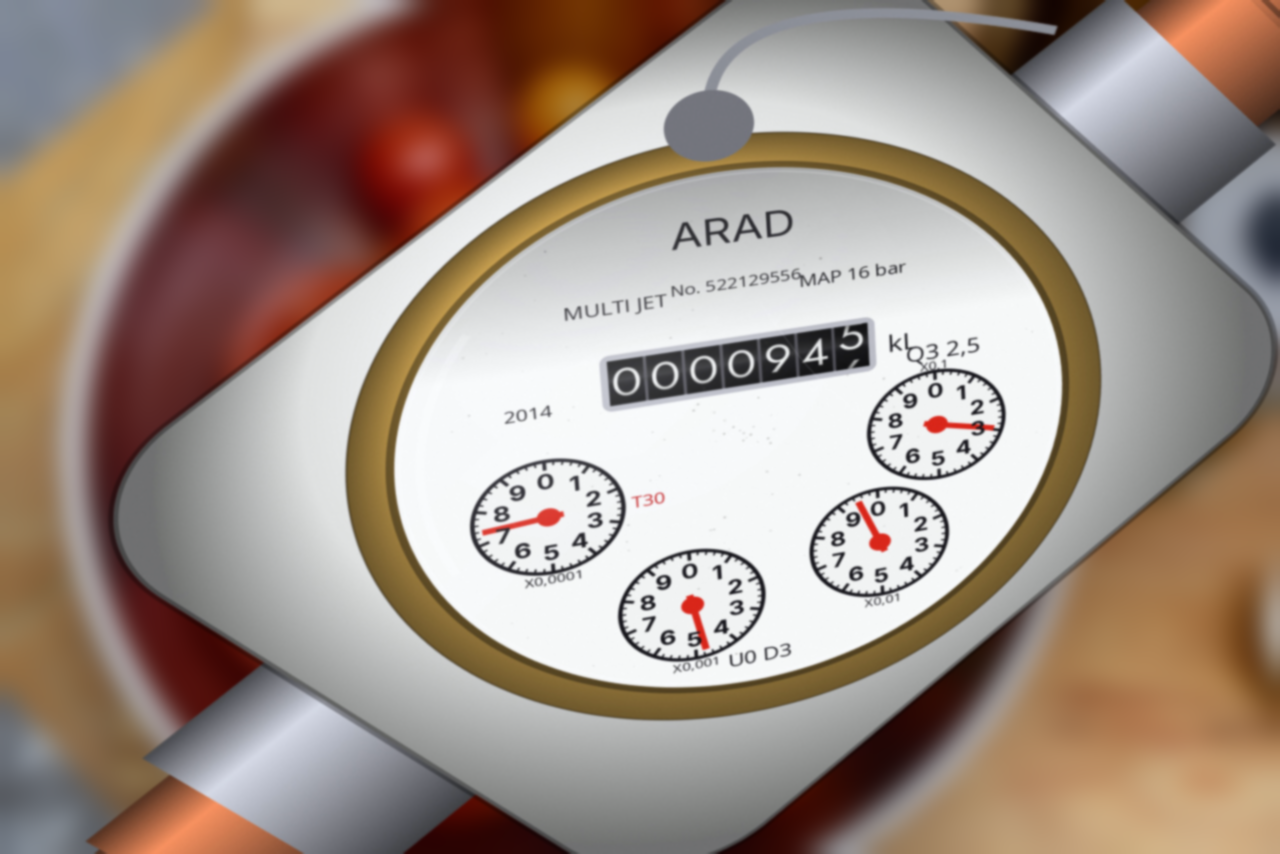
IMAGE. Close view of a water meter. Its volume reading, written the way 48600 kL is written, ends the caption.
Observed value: 945.2947 kL
